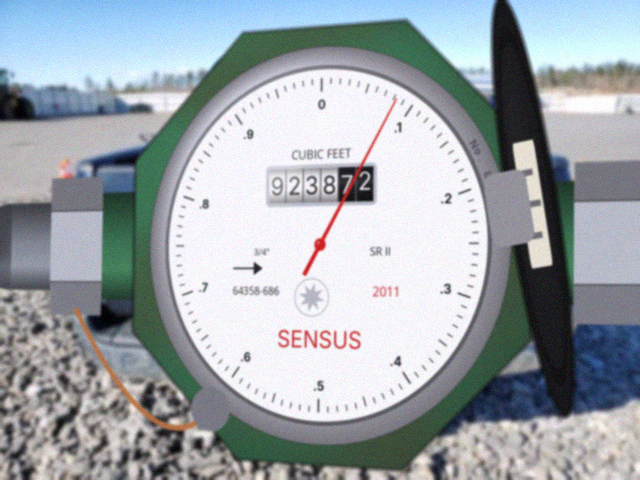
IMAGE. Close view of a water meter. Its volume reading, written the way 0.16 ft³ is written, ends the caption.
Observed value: 923872.08 ft³
